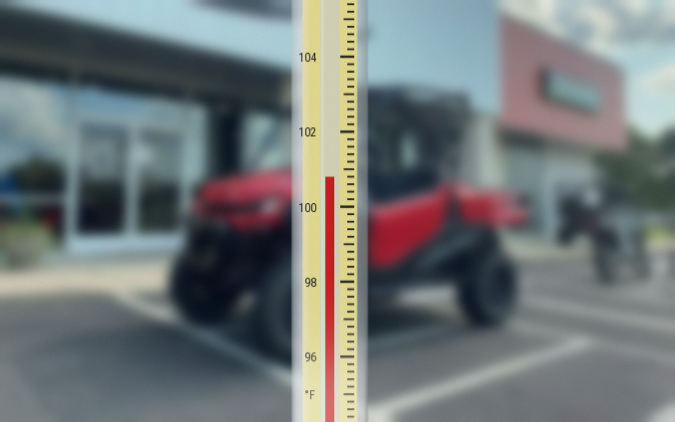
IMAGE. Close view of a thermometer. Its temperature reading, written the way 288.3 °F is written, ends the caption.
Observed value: 100.8 °F
